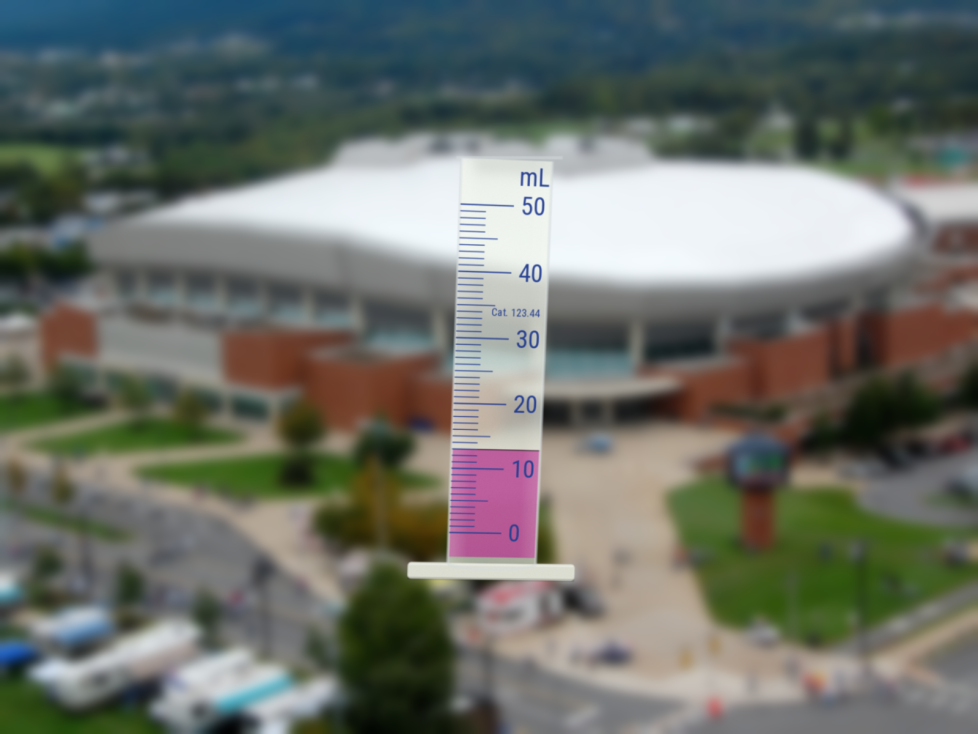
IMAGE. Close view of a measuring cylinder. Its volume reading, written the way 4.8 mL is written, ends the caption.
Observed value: 13 mL
